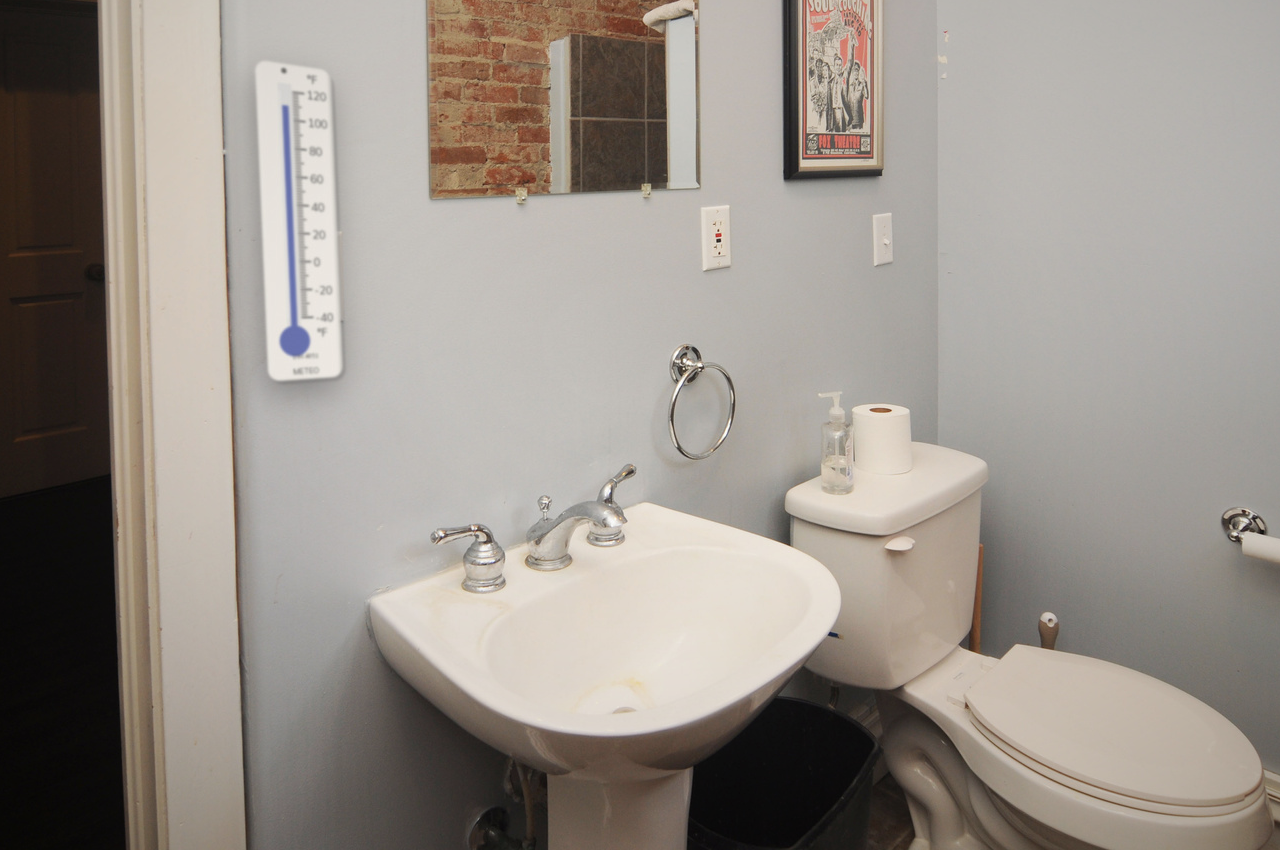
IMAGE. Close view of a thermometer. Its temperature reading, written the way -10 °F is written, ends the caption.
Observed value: 110 °F
